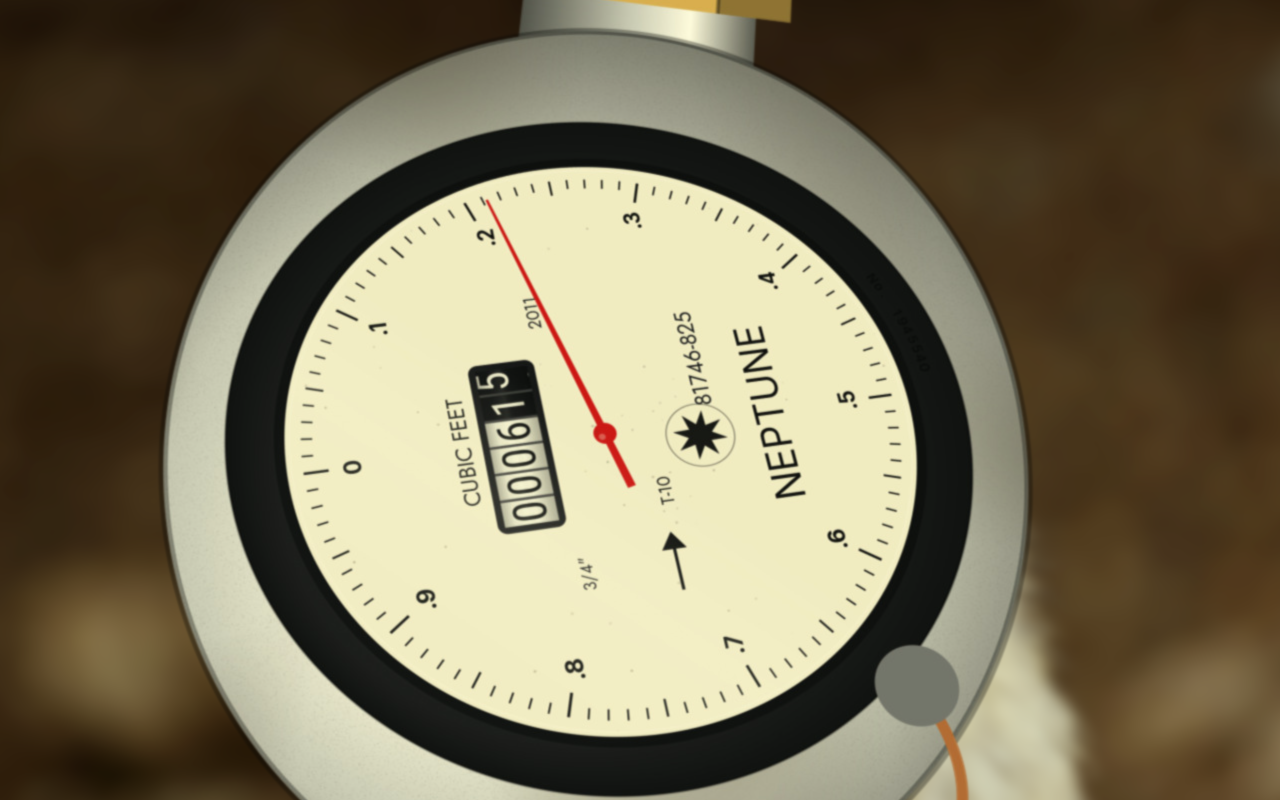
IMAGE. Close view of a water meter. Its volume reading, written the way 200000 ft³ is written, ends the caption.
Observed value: 615.21 ft³
